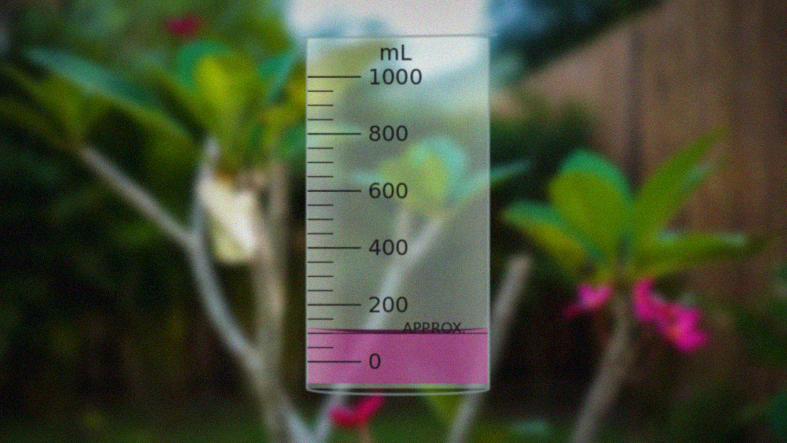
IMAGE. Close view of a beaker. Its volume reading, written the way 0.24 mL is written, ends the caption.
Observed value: 100 mL
